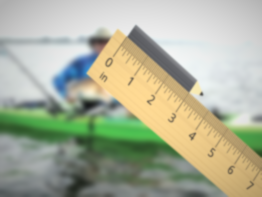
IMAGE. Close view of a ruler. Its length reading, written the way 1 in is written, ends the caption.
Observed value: 3.5 in
